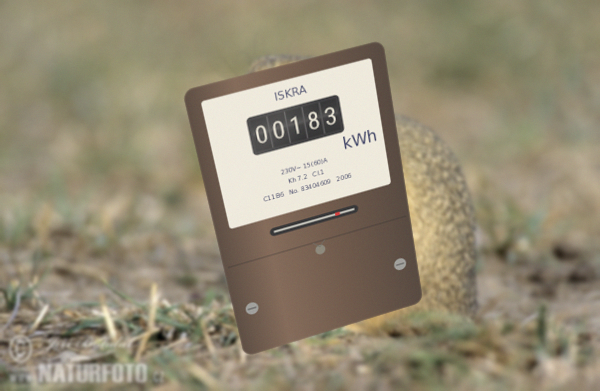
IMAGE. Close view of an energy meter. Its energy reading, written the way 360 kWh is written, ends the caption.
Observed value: 183 kWh
